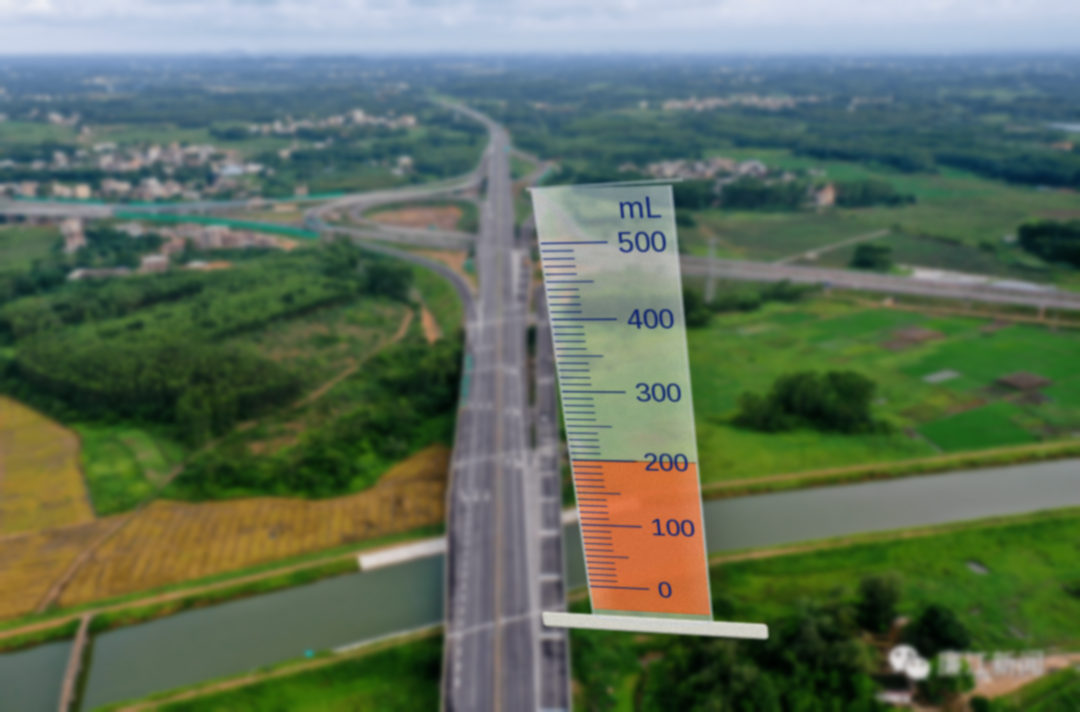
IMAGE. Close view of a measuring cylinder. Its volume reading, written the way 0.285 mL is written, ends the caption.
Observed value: 200 mL
